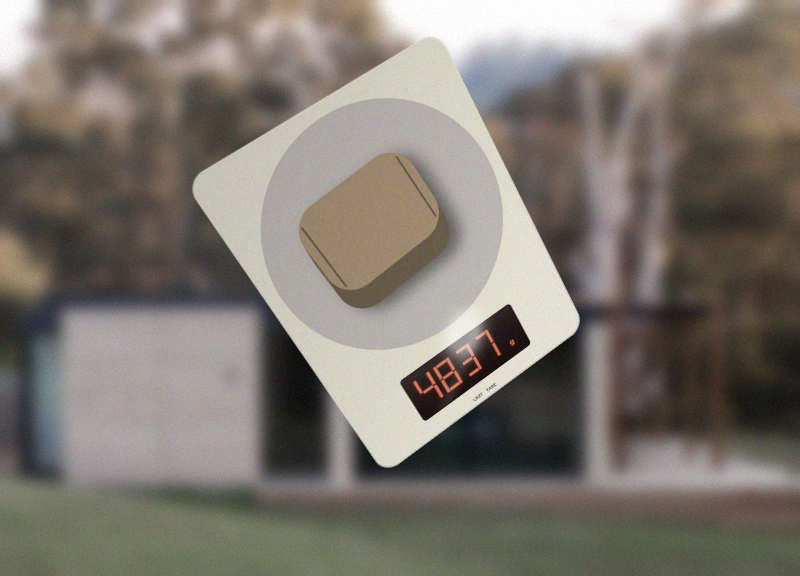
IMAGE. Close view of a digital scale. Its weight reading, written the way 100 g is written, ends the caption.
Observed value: 4837 g
